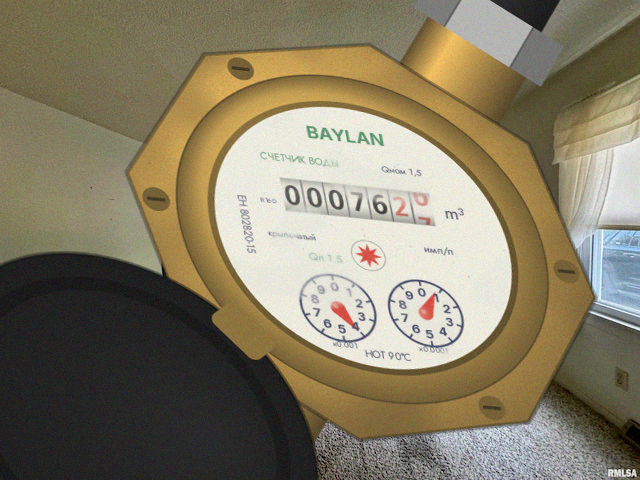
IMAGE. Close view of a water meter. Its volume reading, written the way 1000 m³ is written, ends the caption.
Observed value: 76.2640 m³
